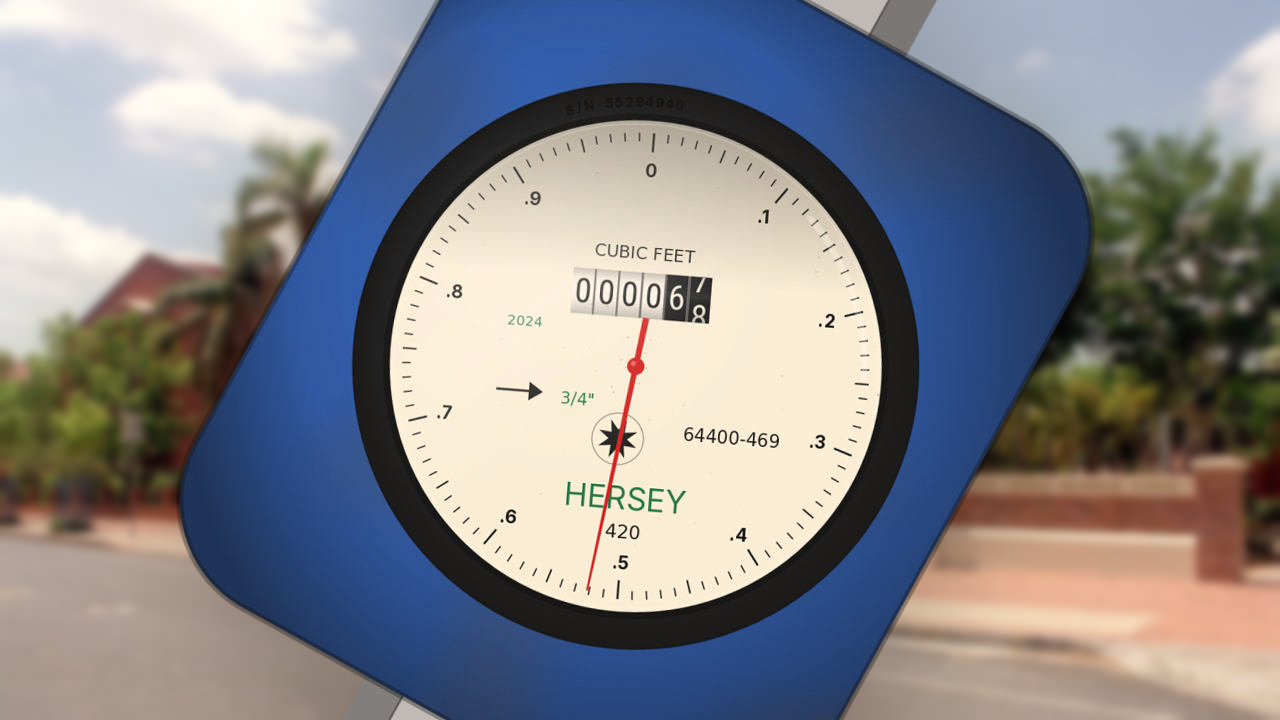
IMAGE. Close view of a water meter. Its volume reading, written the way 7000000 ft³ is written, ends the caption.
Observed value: 67.52 ft³
